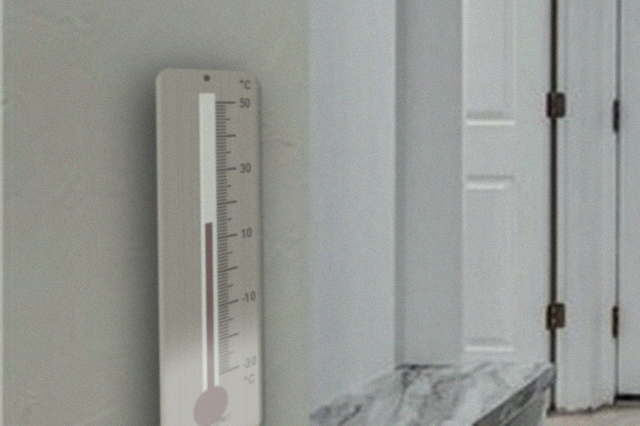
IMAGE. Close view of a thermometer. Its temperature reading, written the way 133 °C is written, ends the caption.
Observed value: 15 °C
